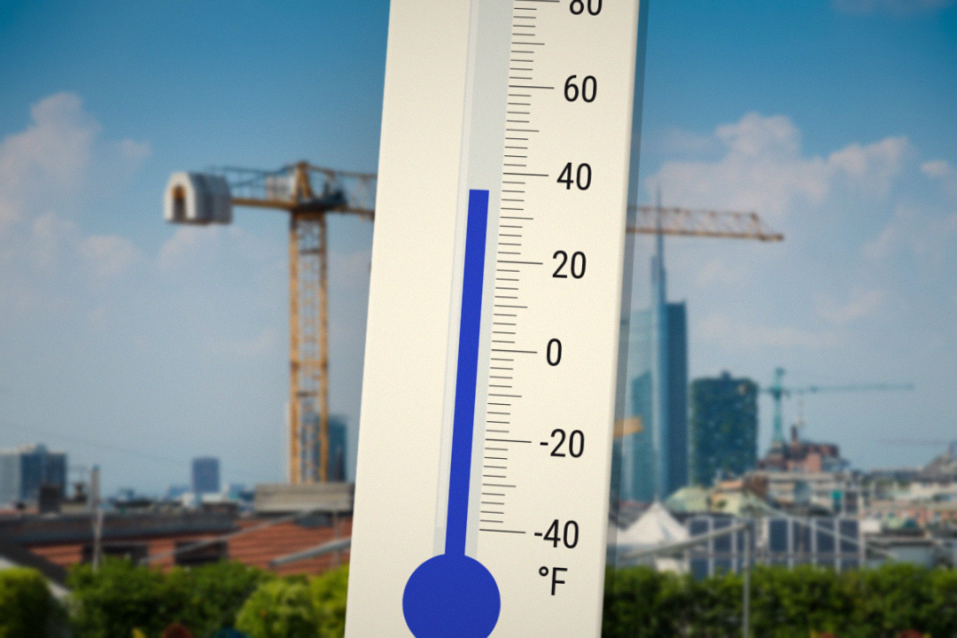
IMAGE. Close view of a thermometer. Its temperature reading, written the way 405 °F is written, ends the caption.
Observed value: 36 °F
